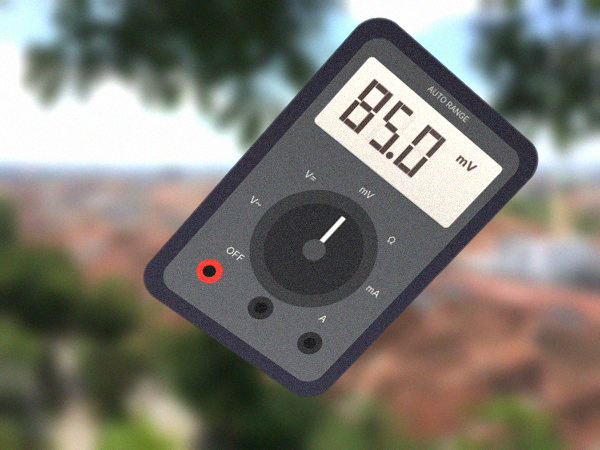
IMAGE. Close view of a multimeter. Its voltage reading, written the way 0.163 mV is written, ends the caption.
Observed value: 85.0 mV
